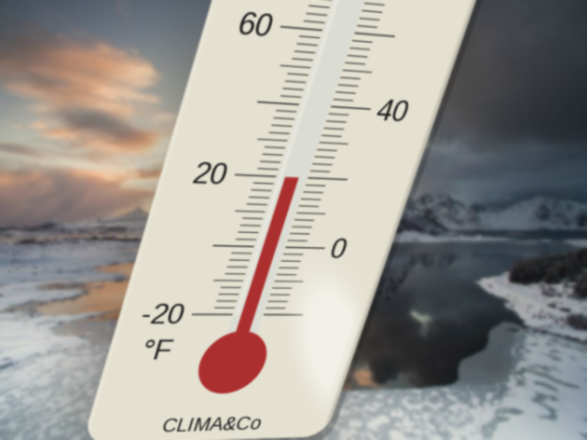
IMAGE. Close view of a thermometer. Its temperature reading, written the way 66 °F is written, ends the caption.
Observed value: 20 °F
